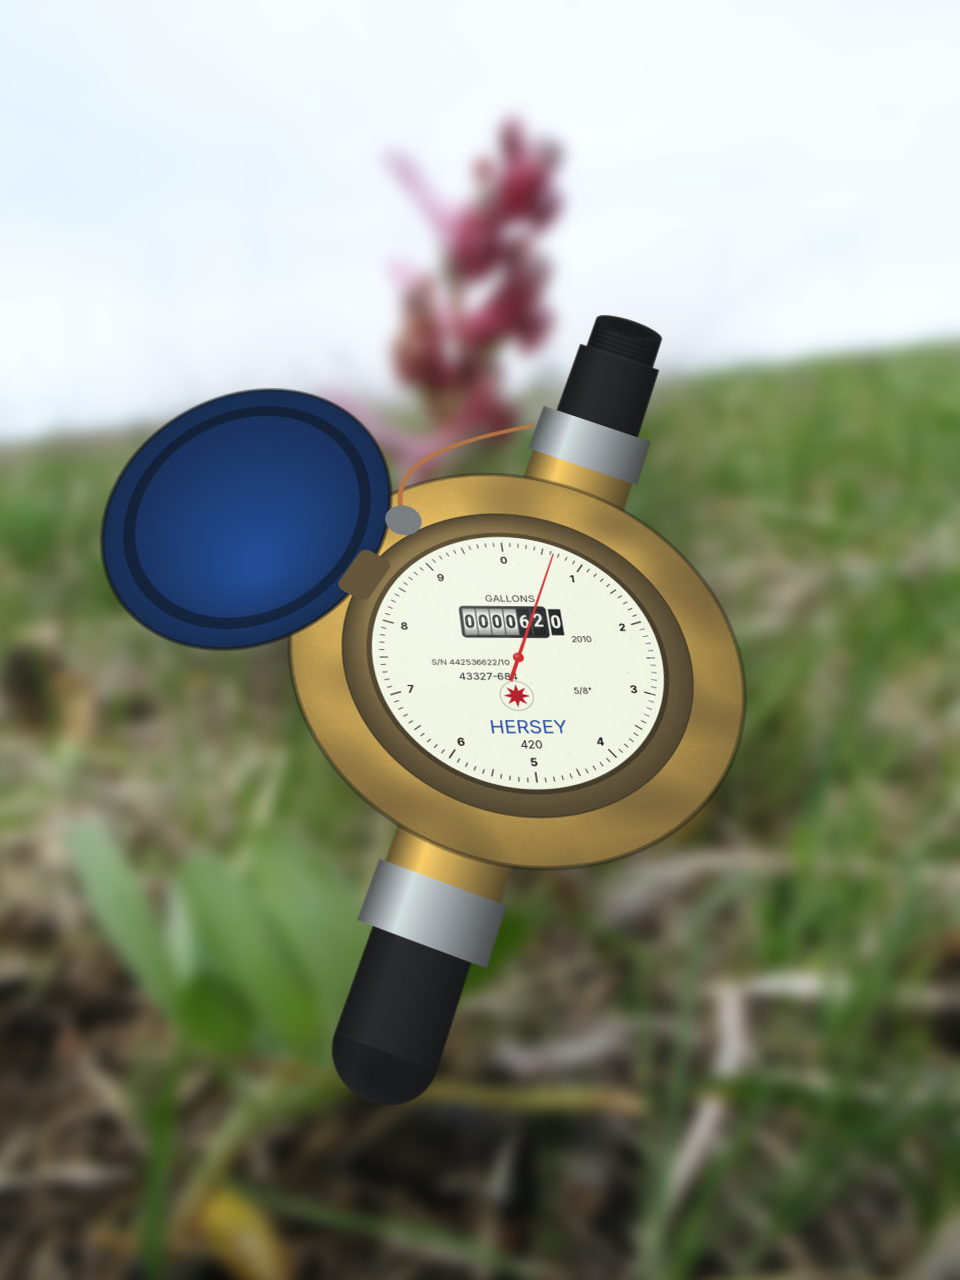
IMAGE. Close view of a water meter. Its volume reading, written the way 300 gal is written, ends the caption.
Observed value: 620.6 gal
